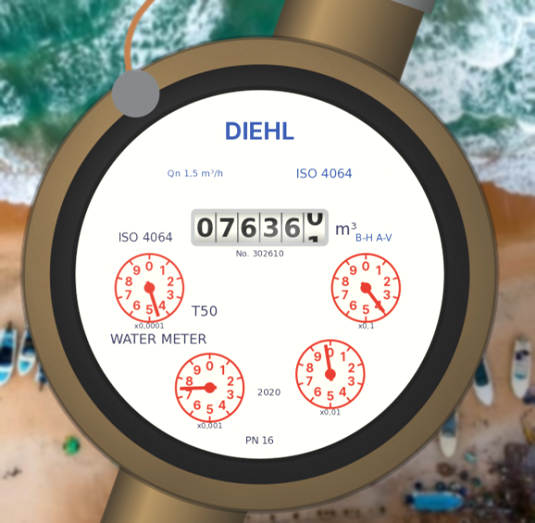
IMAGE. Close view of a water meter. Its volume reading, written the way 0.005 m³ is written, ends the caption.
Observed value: 76360.3974 m³
